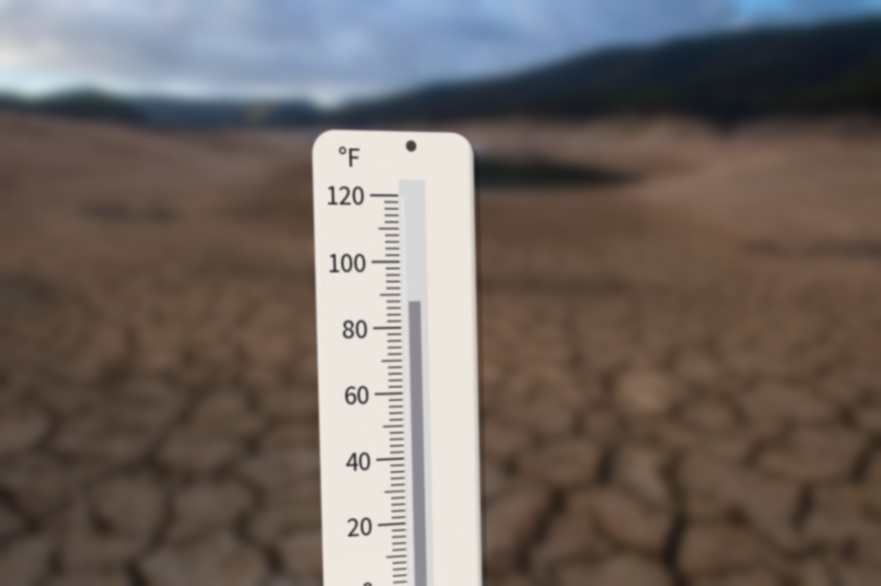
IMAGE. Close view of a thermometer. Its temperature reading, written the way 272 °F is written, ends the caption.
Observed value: 88 °F
